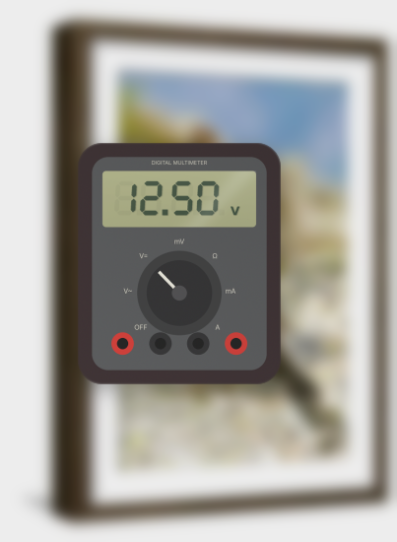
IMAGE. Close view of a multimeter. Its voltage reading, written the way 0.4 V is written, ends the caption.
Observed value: 12.50 V
